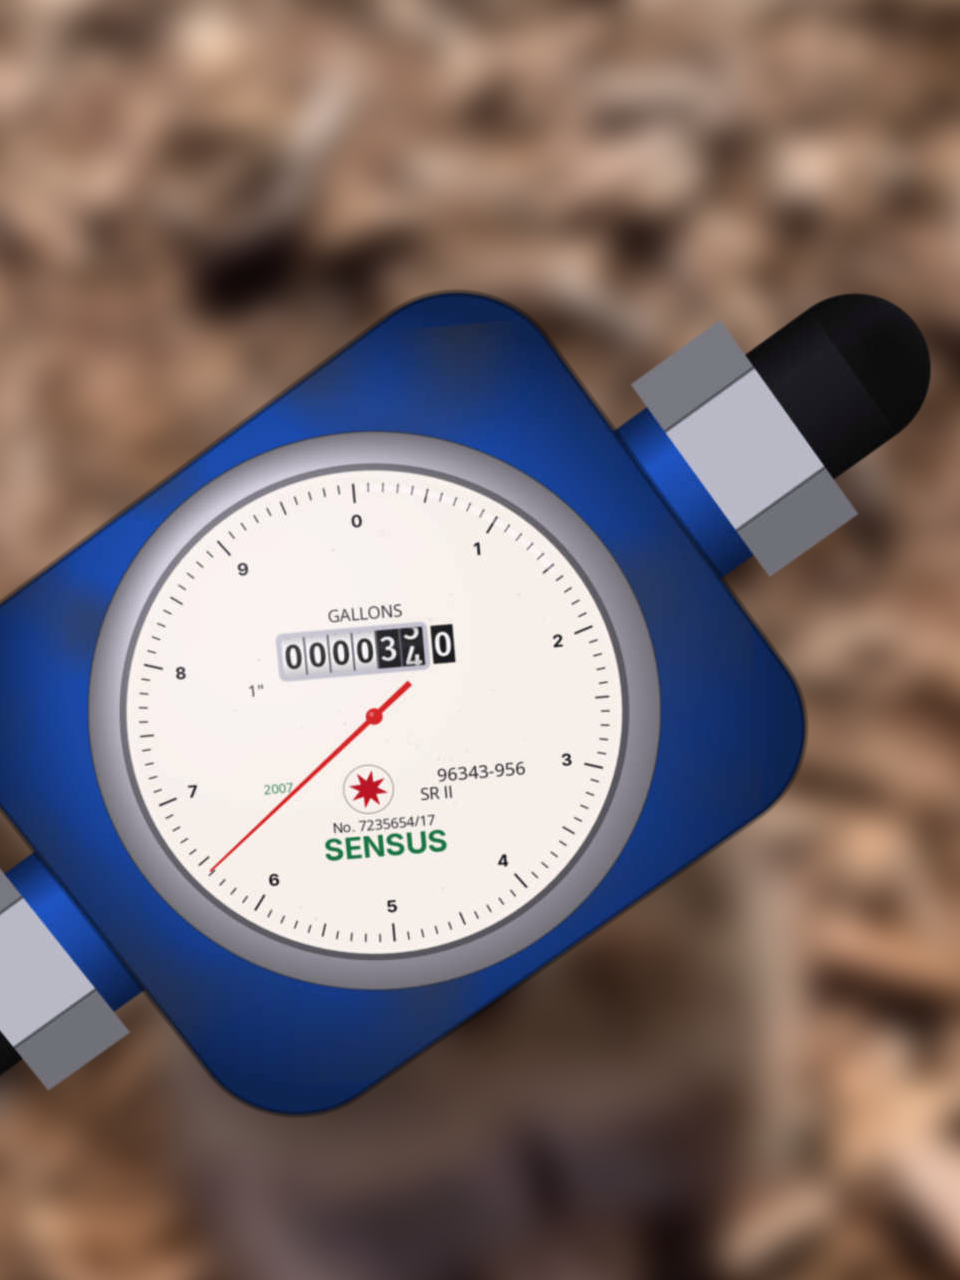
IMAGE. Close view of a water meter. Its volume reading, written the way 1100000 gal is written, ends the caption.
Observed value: 336.4 gal
